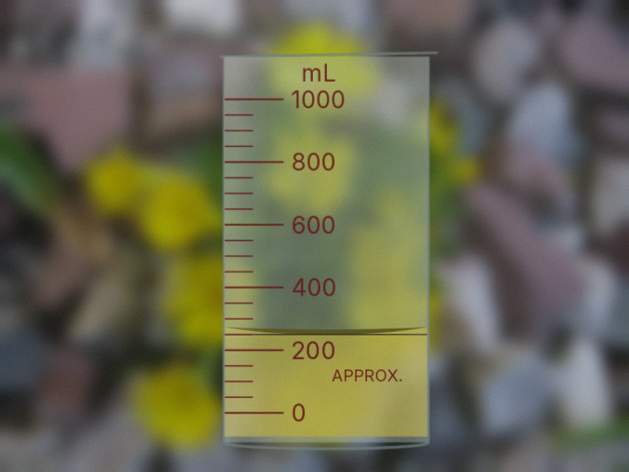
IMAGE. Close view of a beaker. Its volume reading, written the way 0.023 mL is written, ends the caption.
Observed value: 250 mL
